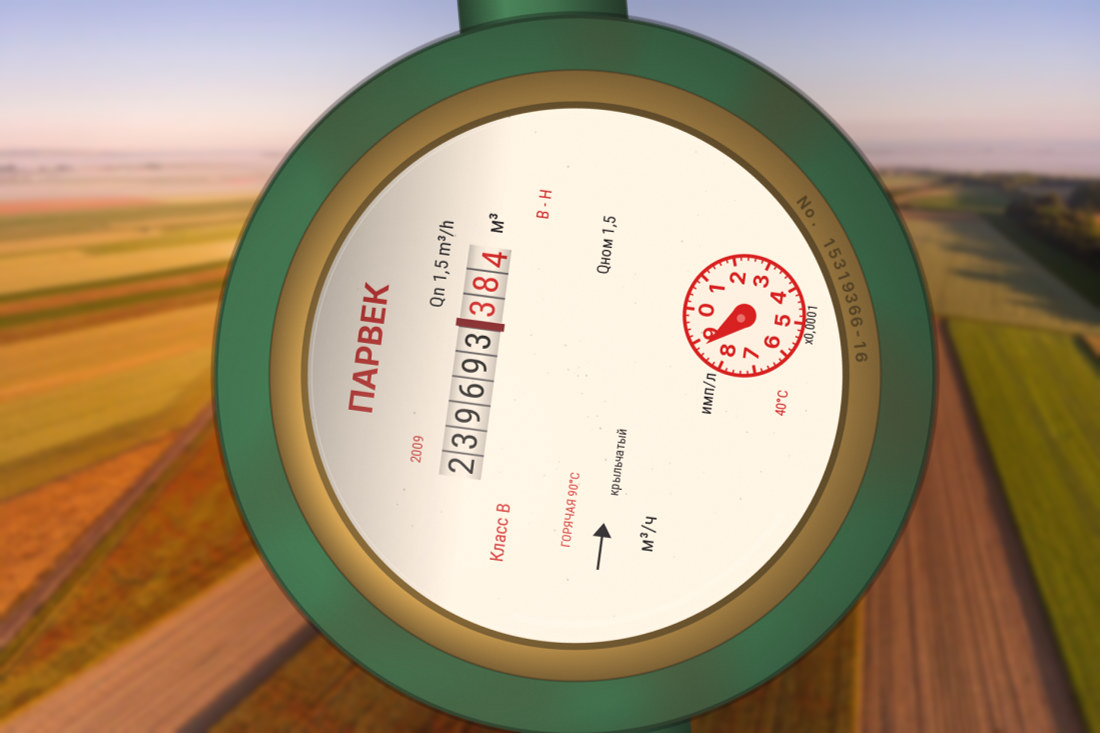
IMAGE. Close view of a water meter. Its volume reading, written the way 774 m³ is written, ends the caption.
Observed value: 239693.3838 m³
